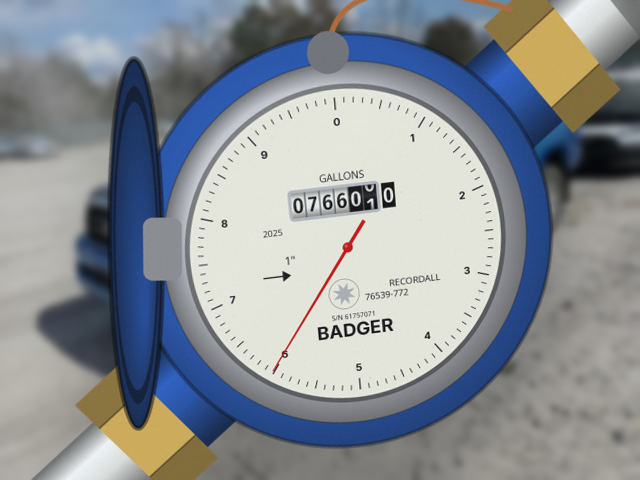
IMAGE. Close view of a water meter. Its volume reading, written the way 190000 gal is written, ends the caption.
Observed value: 766006.0 gal
